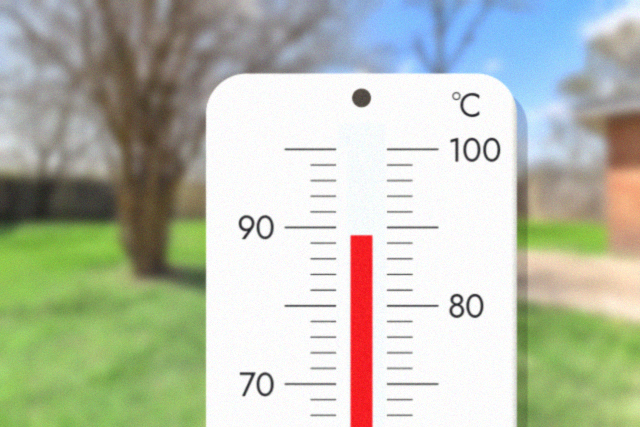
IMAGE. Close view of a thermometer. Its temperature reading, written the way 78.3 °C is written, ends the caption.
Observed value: 89 °C
